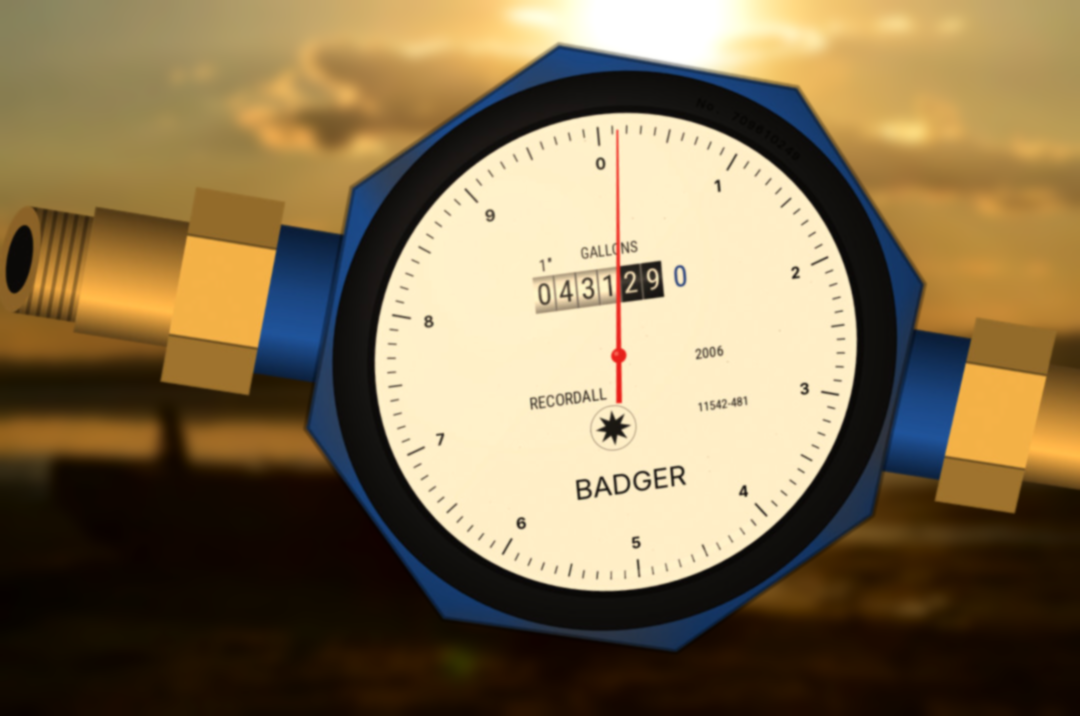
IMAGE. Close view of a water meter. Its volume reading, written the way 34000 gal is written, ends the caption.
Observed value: 431290.1 gal
